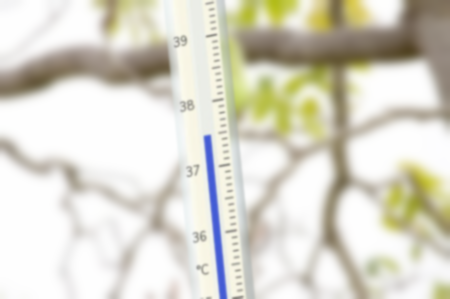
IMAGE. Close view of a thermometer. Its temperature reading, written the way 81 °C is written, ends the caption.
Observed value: 37.5 °C
